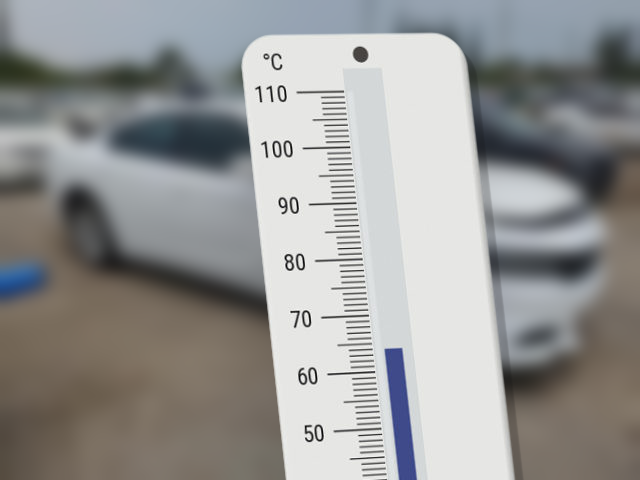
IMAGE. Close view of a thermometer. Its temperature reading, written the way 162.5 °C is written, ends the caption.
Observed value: 64 °C
